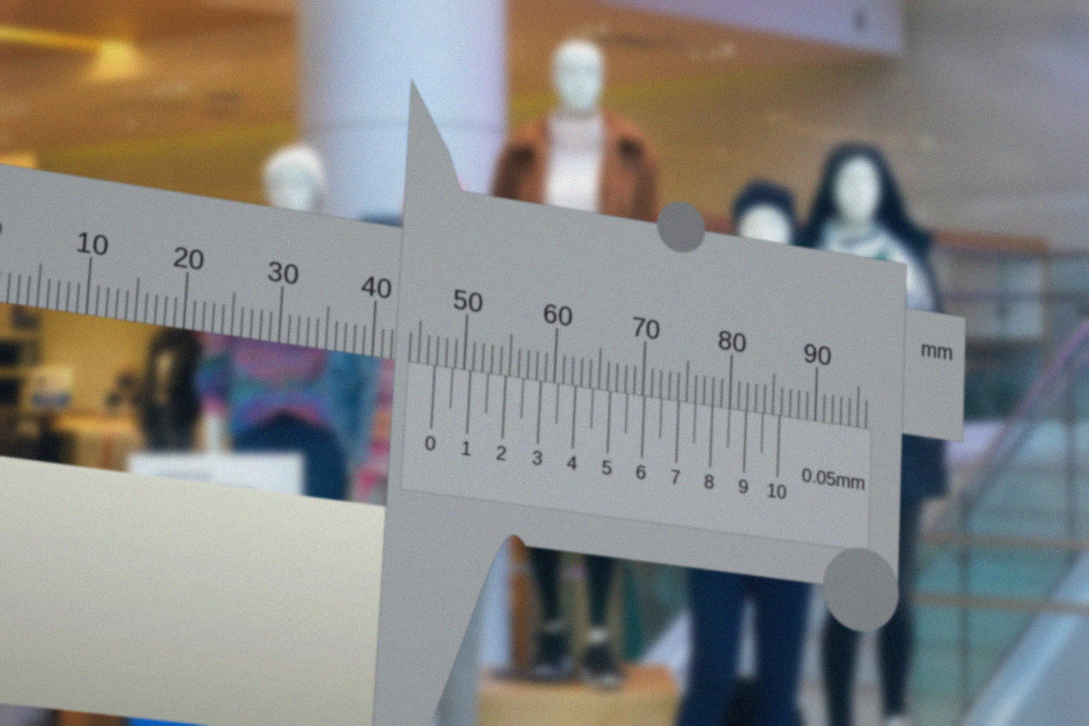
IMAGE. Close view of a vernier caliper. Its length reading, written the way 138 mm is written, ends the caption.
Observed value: 46.8 mm
